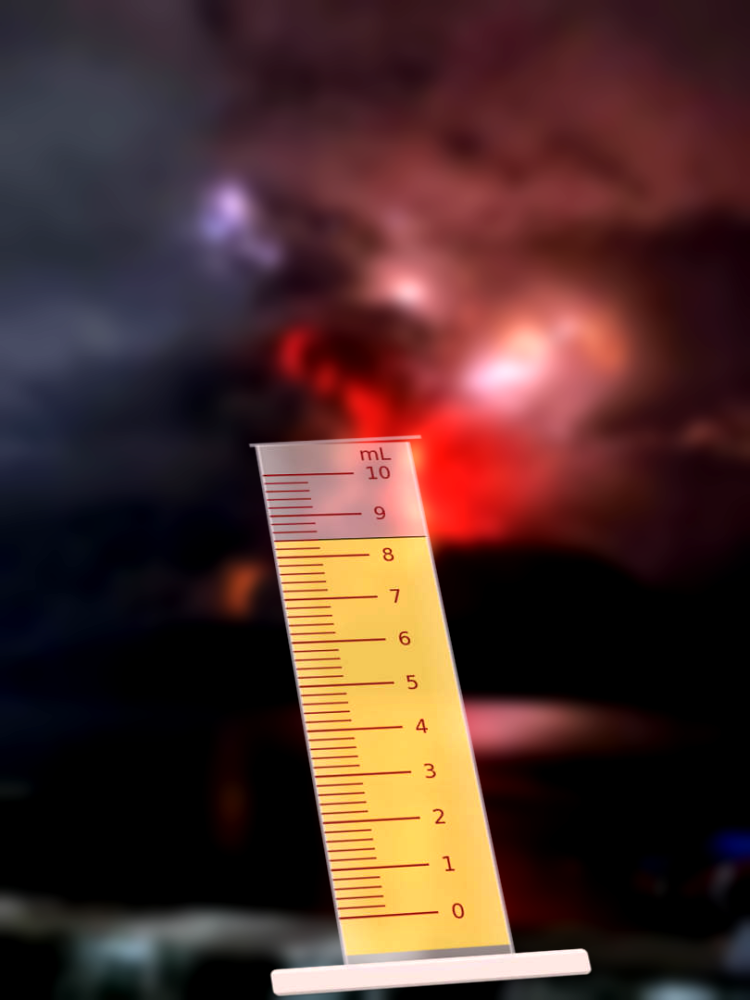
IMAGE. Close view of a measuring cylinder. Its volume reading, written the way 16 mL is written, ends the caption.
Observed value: 8.4 mL
